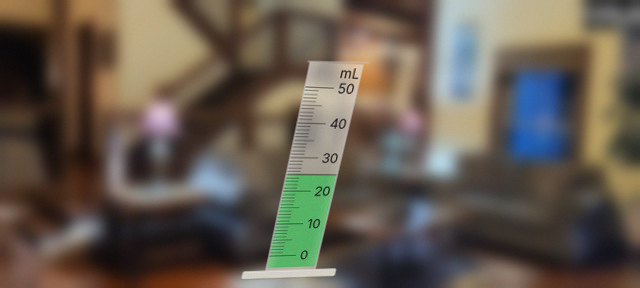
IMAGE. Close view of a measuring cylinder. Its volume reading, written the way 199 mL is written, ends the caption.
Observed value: 25 mL
